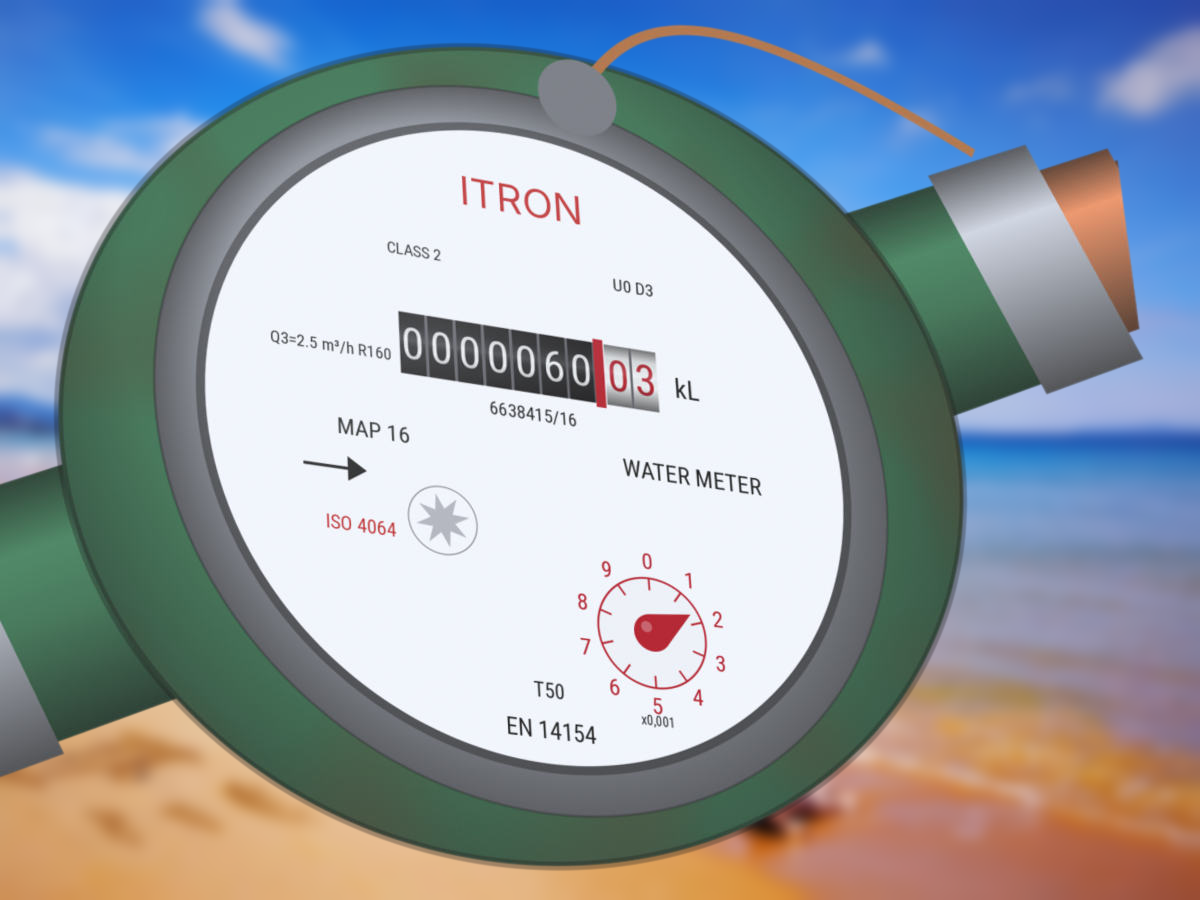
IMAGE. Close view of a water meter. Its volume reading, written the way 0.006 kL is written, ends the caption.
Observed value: 60.031 kL
